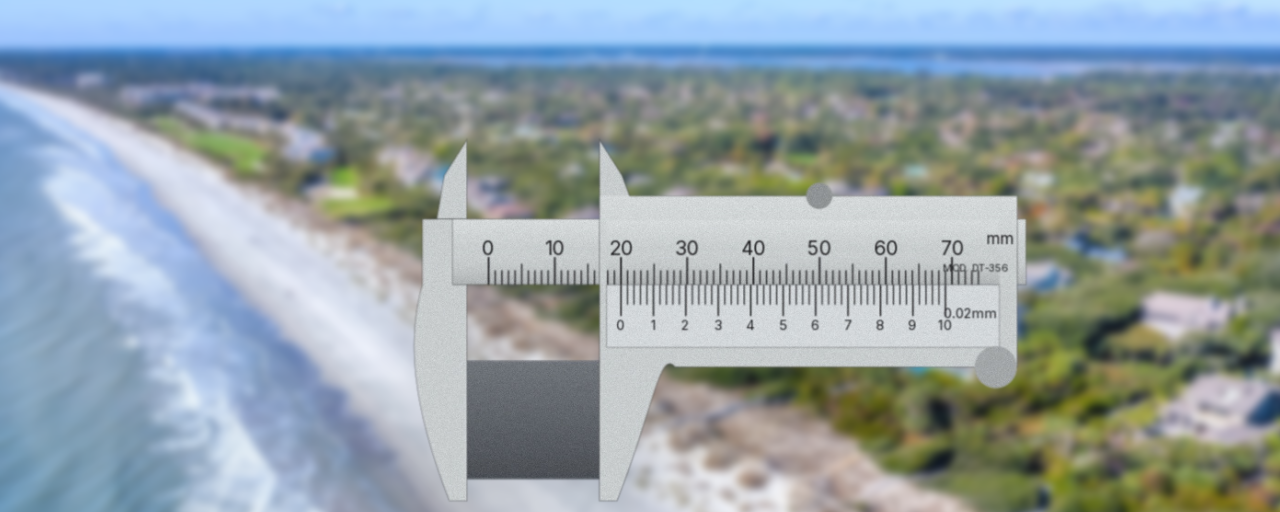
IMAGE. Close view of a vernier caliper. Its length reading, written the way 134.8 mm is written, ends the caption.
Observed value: 20.0 mm
